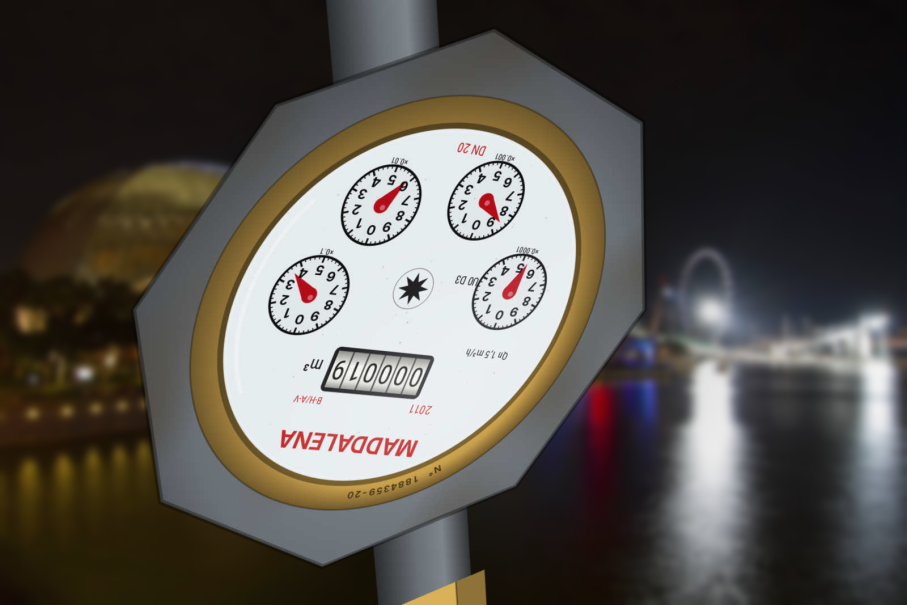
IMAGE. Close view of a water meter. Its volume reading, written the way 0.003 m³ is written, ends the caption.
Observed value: 19.3585 m³
